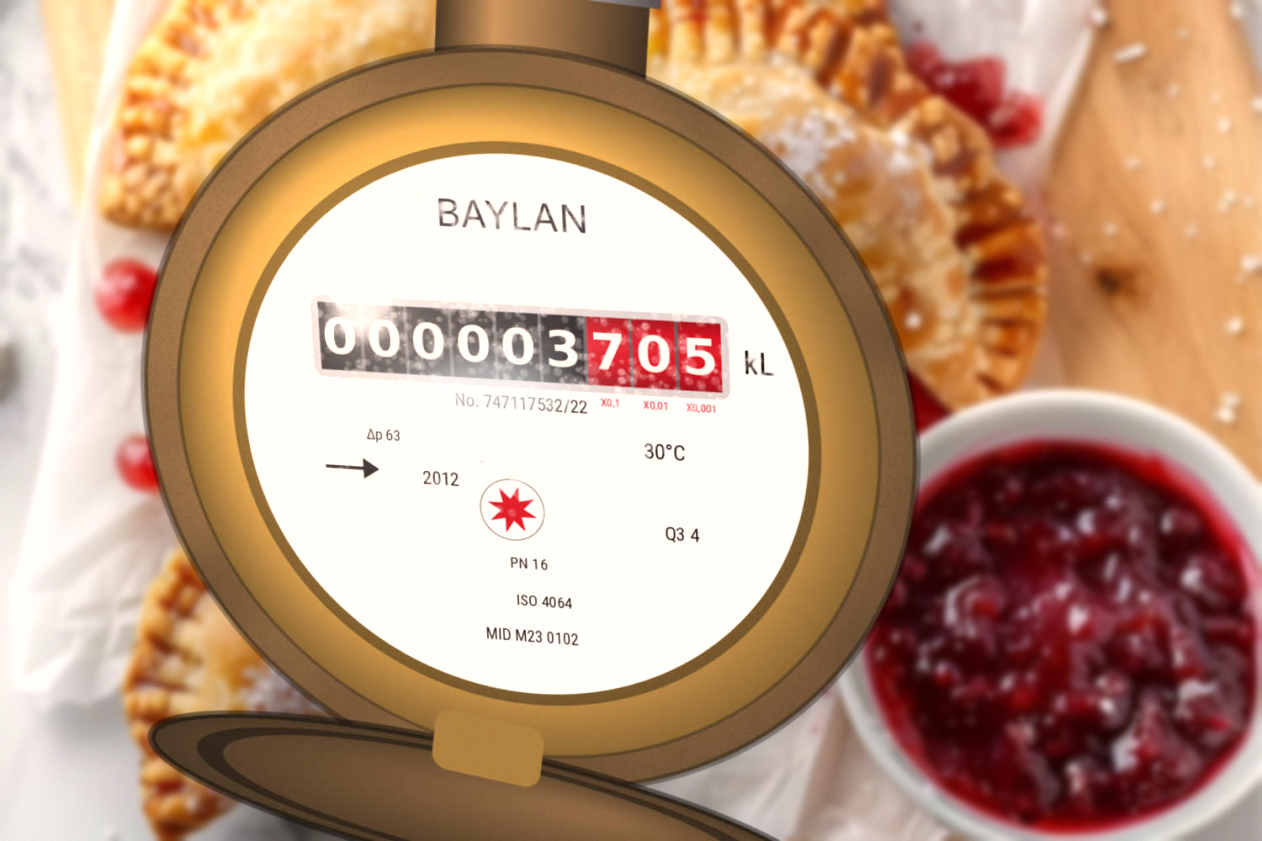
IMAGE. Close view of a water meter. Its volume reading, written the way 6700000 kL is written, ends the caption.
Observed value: 3.705 kL
